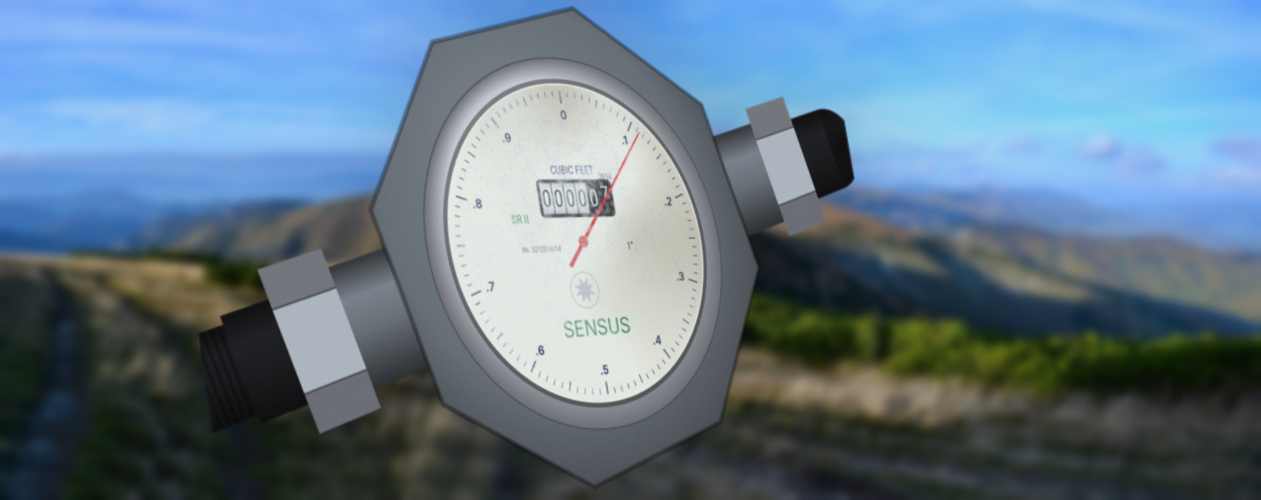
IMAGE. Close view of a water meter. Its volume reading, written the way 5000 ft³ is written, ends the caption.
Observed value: 7.11 ft³
